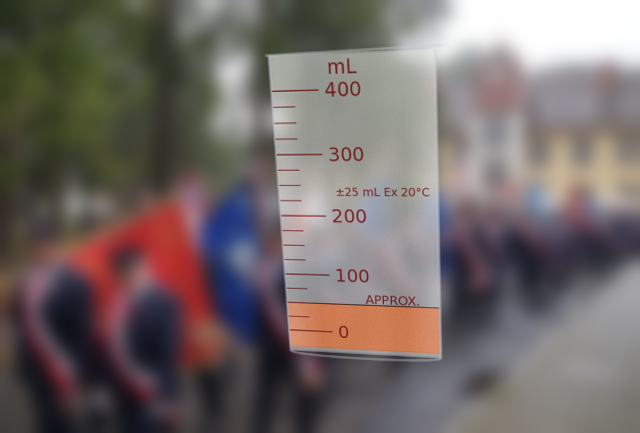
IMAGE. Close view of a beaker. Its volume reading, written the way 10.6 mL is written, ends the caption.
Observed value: 50 mL
